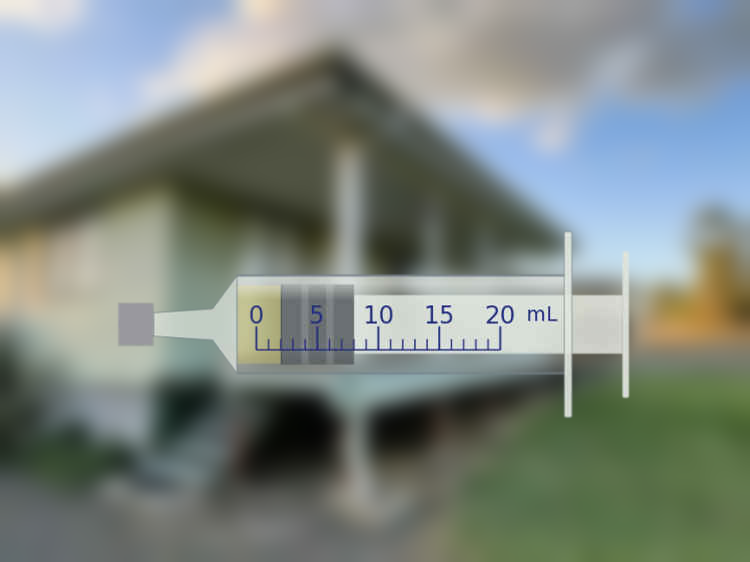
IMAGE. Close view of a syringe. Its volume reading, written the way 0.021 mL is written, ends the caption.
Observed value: 2 mL
